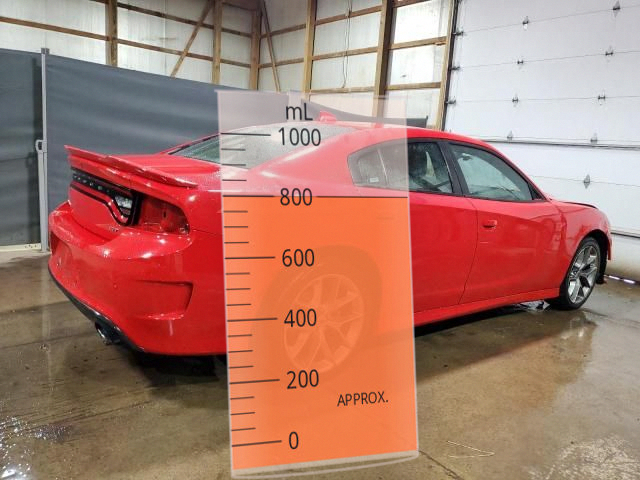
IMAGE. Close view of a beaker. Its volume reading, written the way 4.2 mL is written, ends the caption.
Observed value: 800 mL
